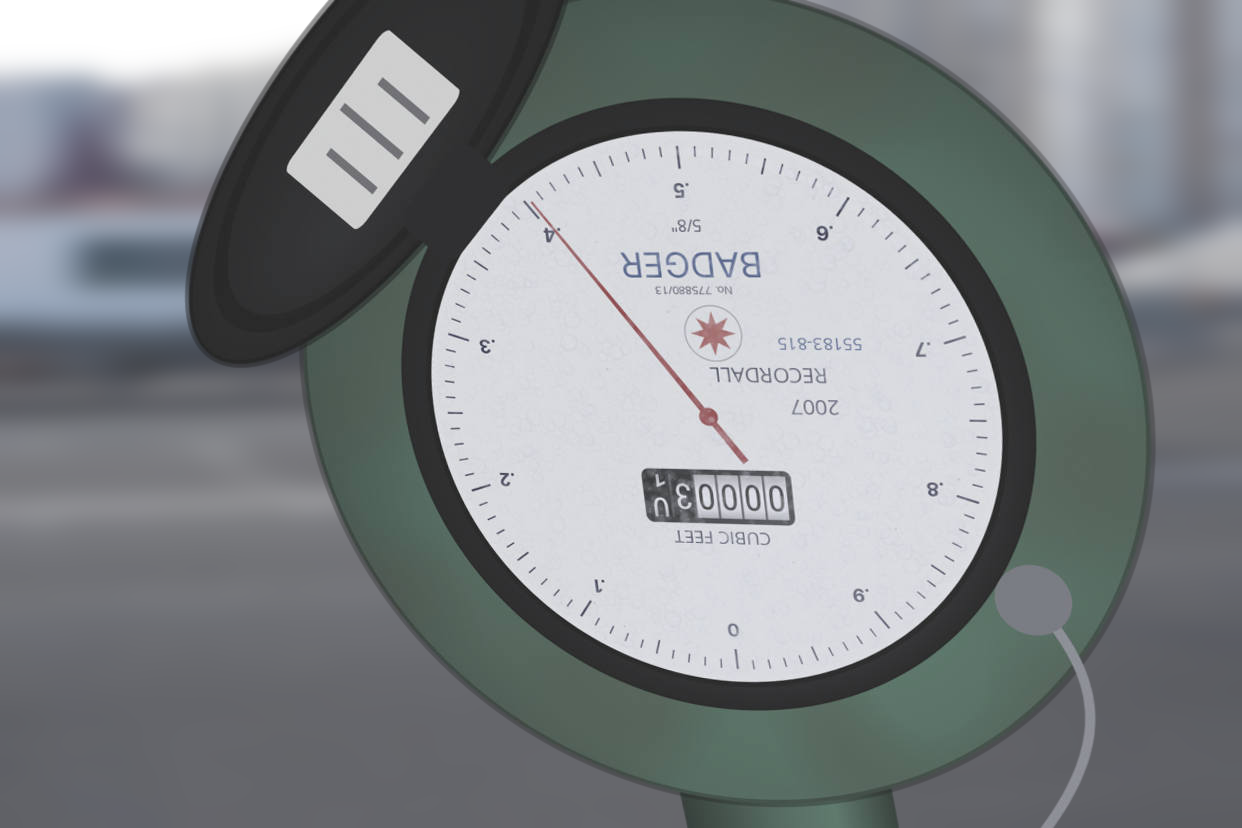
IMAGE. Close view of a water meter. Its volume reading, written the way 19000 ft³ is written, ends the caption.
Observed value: 30.40 ft³
